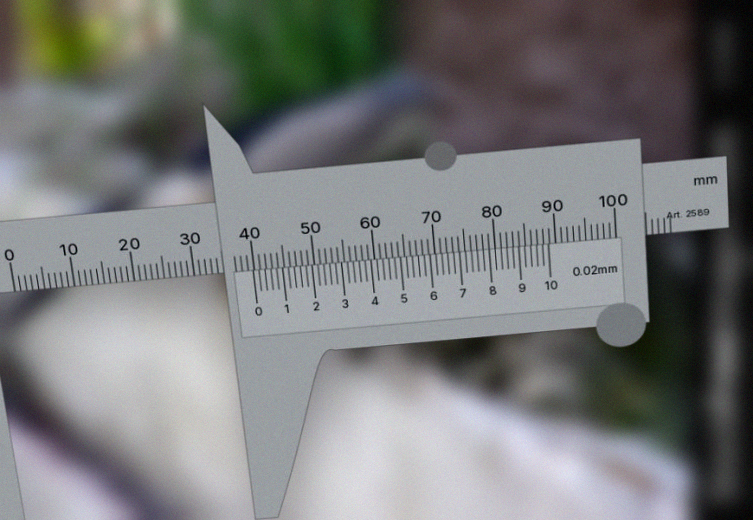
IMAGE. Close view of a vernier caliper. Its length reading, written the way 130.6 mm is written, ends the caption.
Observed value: 39.8 mm
